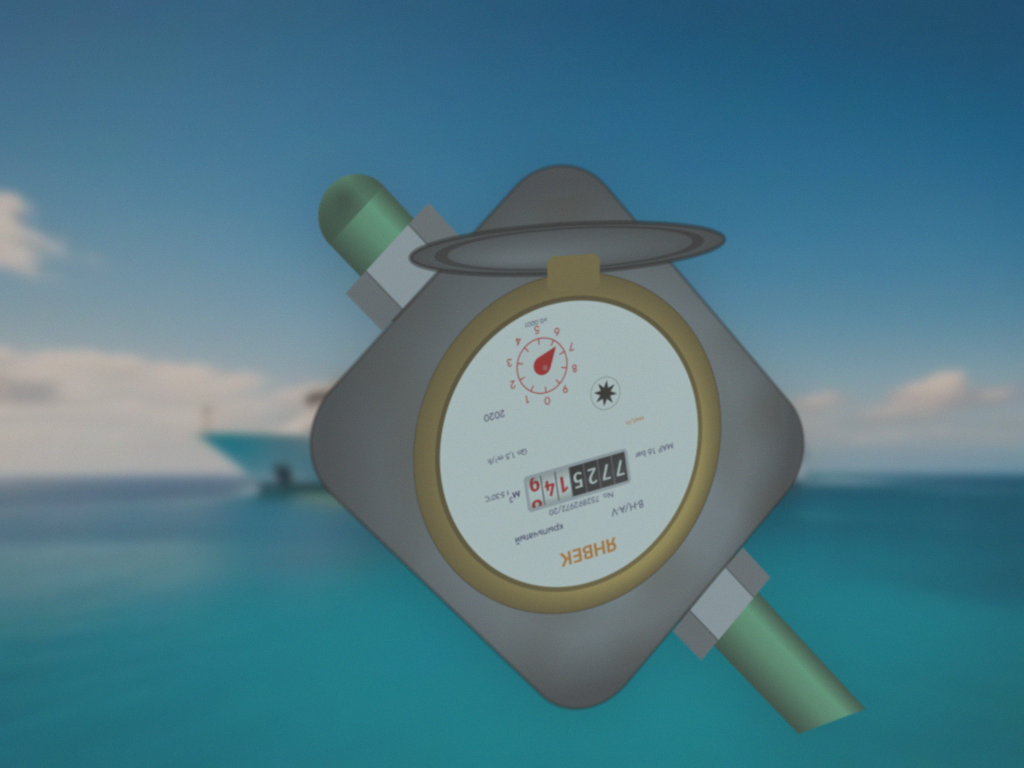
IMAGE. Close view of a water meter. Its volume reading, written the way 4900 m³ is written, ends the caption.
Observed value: 7725.1486 m³
